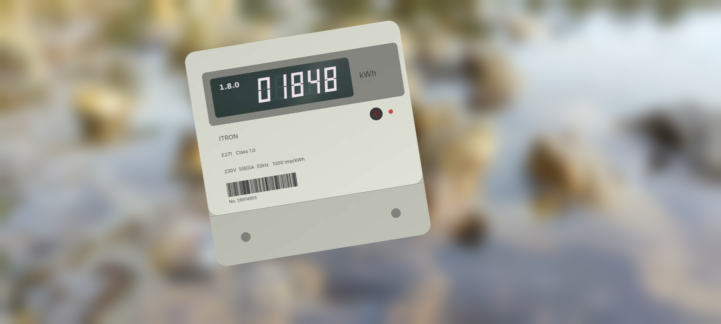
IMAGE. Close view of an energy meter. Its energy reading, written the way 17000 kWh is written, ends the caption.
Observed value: 1848 kWh
